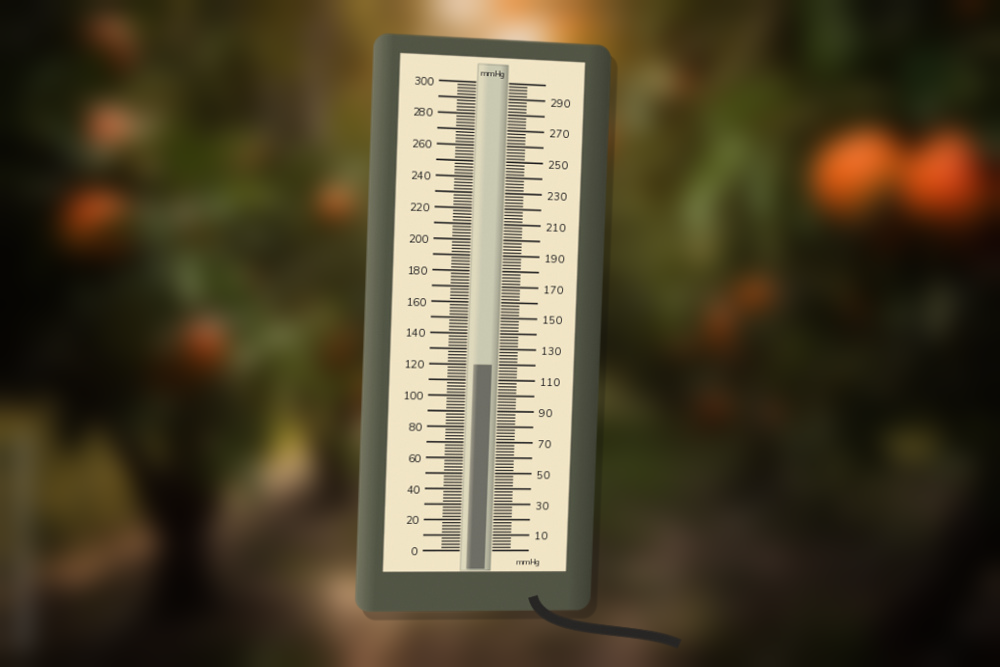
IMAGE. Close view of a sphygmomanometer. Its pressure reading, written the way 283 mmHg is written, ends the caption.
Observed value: 120 mmHg
